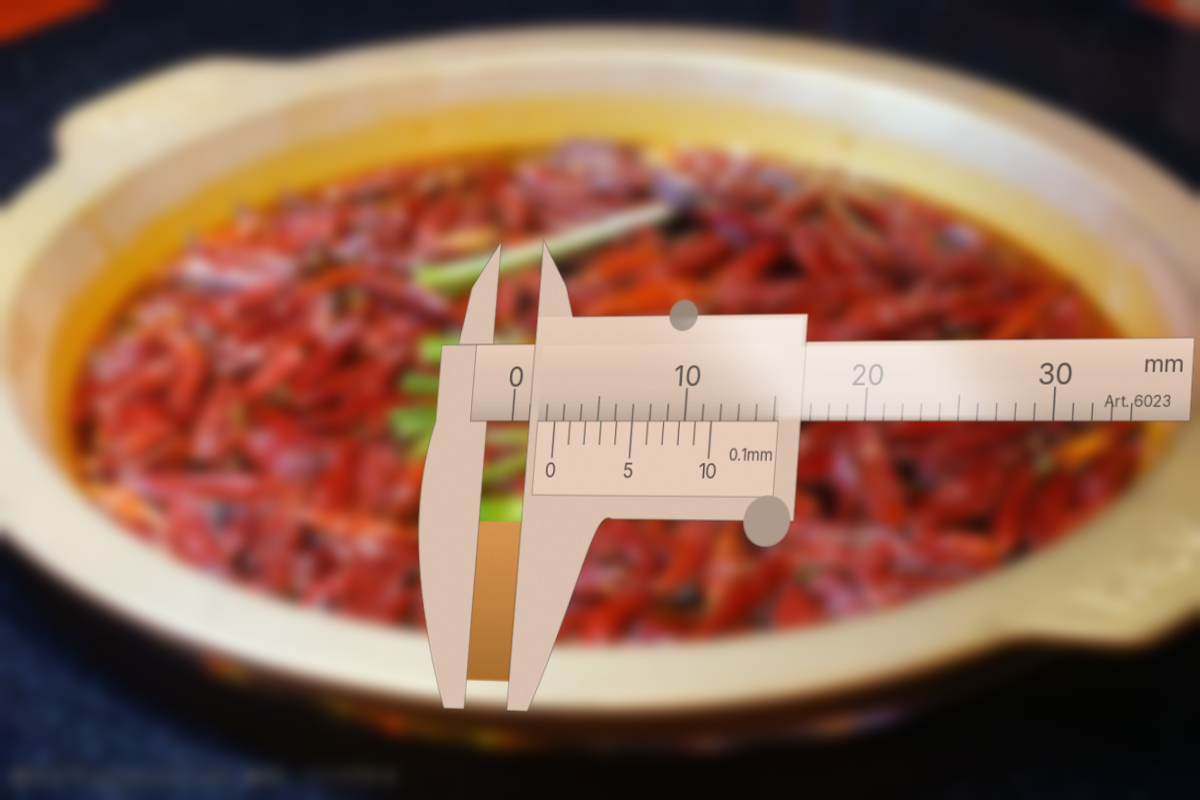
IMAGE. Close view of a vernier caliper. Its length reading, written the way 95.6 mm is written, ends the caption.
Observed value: 2.5 mm
